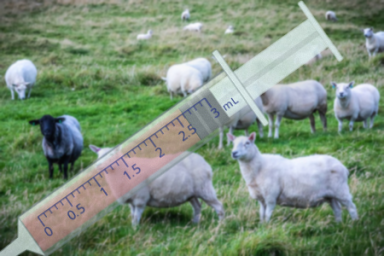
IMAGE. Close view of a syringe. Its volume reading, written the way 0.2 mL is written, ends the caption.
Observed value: 2.6 mL
